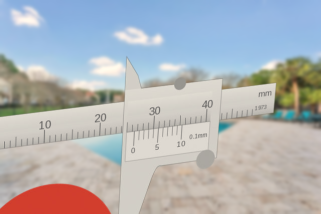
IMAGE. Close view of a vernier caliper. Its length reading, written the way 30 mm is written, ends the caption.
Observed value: 26.4 mm
